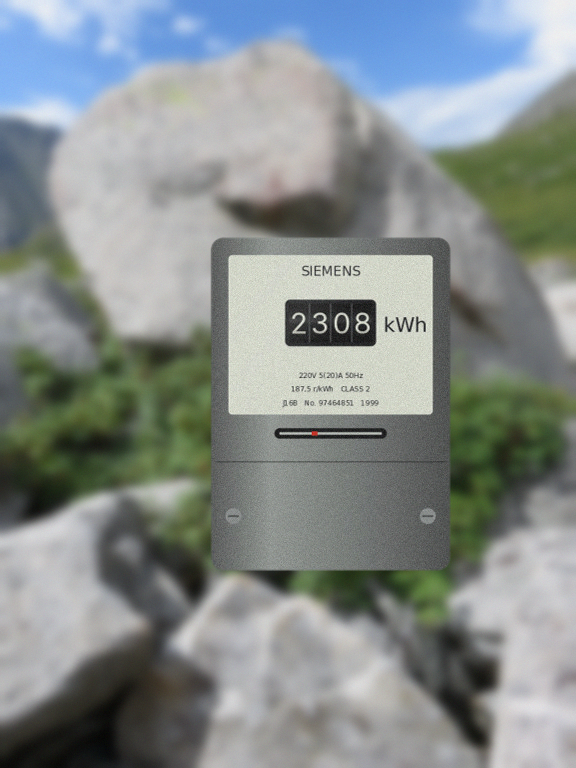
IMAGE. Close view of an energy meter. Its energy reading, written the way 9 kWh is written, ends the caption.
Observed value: 2308 kWh
